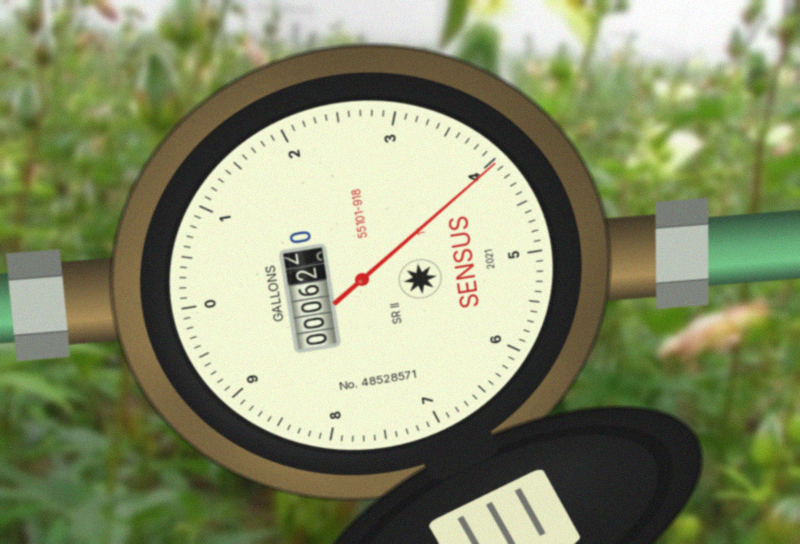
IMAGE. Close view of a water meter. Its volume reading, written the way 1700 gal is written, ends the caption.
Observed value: 6224.0 gal
